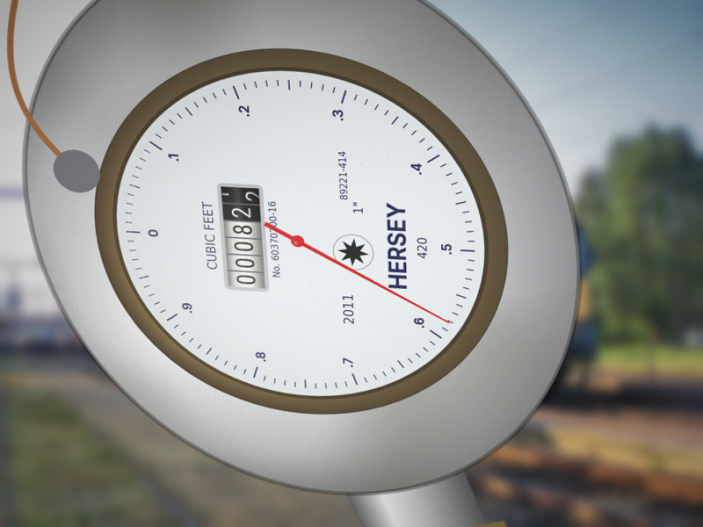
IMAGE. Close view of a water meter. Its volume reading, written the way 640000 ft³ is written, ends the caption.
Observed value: 821.58 ft³
